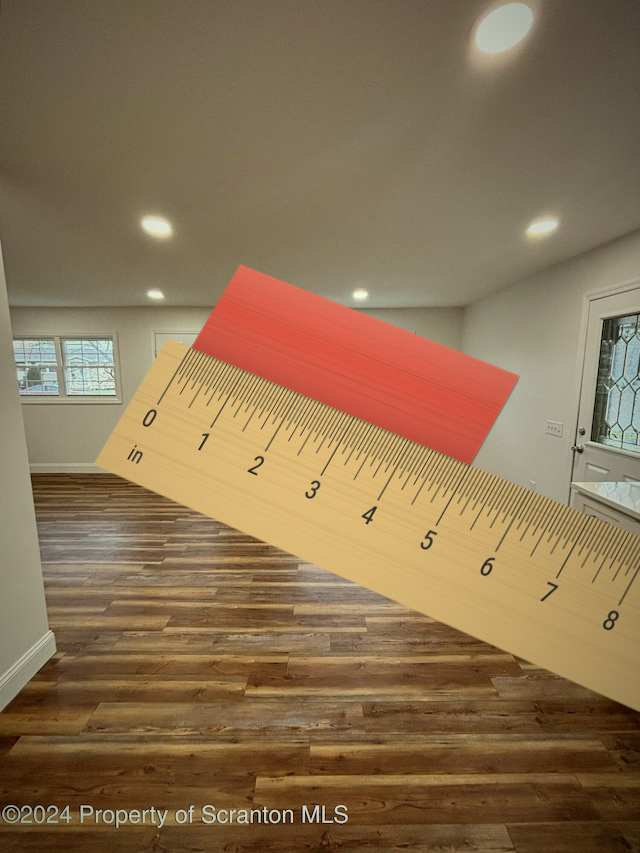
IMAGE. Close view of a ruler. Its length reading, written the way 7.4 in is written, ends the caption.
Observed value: 5 in
